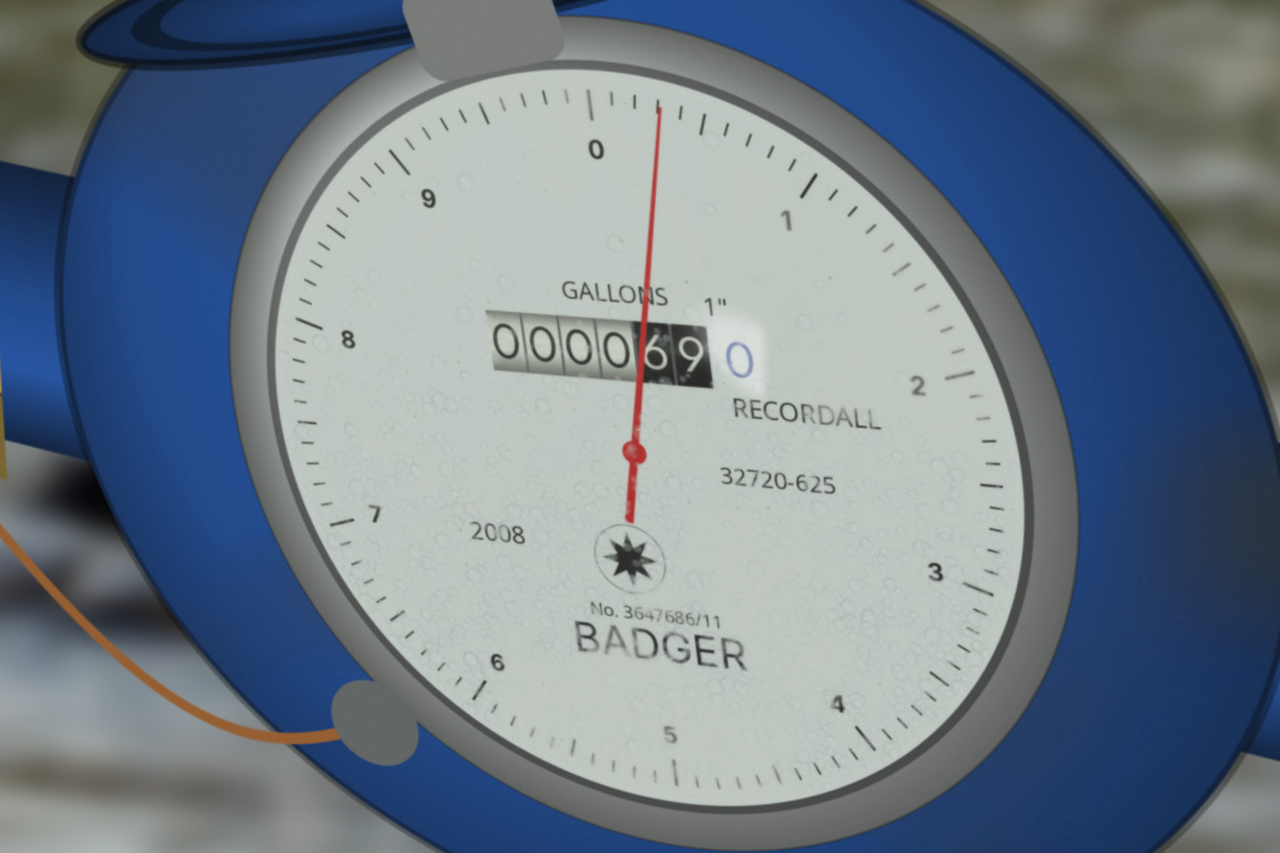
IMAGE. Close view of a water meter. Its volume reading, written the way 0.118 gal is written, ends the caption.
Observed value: 690.3 gal
